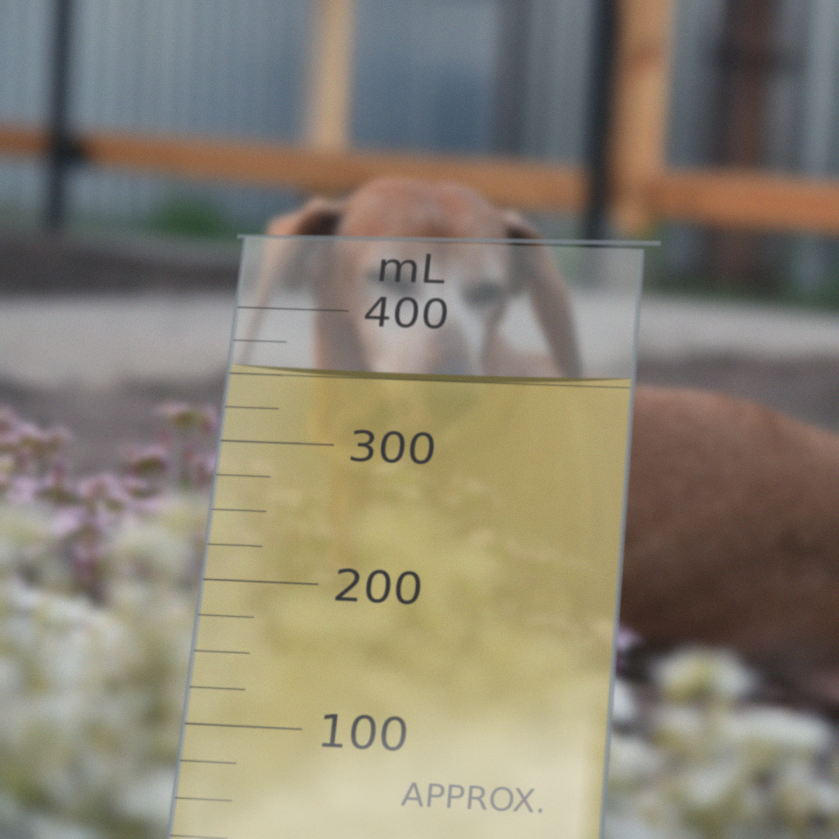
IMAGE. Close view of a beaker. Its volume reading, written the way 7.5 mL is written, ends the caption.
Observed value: 350 mL
